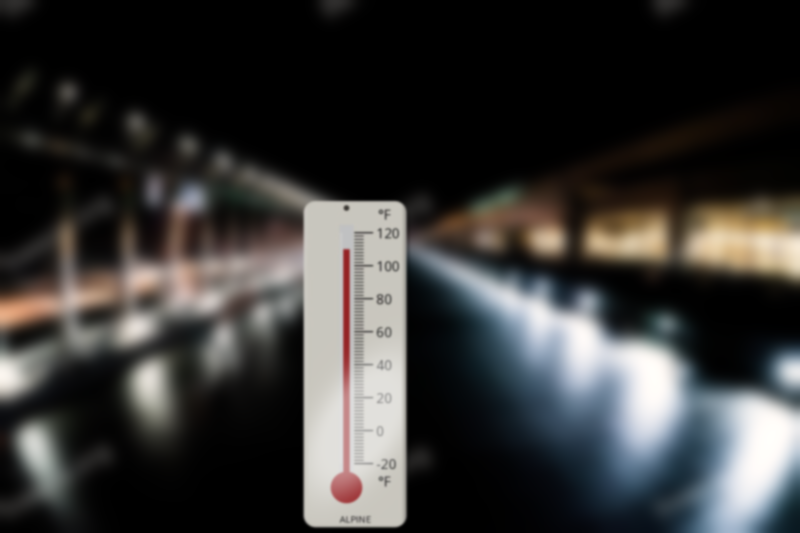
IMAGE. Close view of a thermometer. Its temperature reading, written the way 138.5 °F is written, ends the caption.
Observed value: 110 °F
